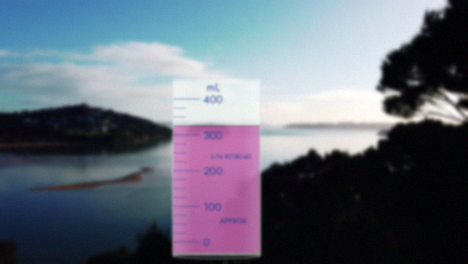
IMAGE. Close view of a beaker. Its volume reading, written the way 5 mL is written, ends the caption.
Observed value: 325 mL
